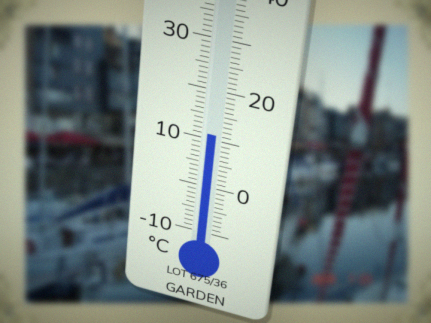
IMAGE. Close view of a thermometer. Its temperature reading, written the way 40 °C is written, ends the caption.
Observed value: 11 °C
